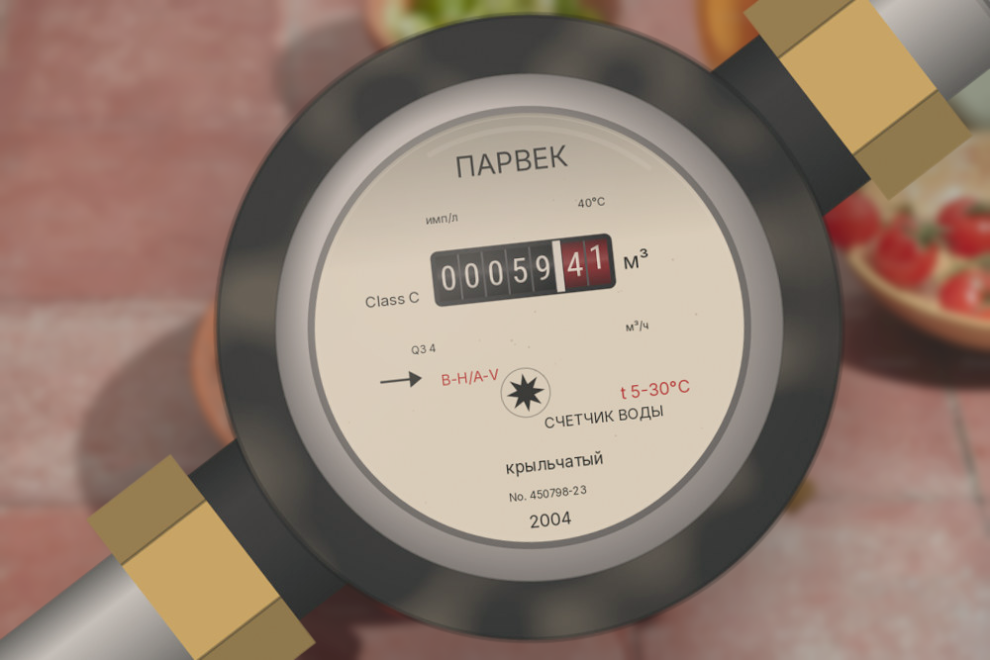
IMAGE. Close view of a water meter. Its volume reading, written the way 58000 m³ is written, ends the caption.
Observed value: 59.41 m³
